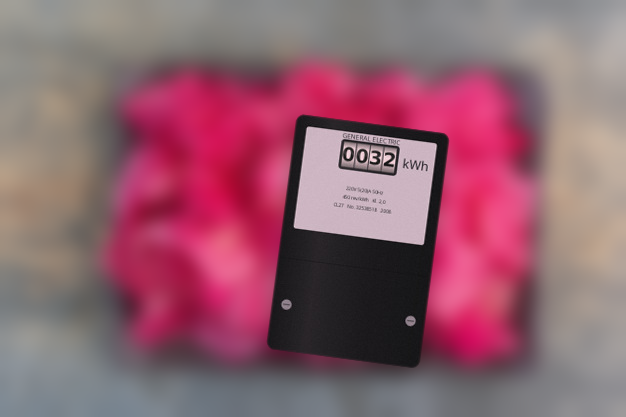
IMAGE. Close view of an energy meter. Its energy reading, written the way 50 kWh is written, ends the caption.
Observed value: 32 kWh
